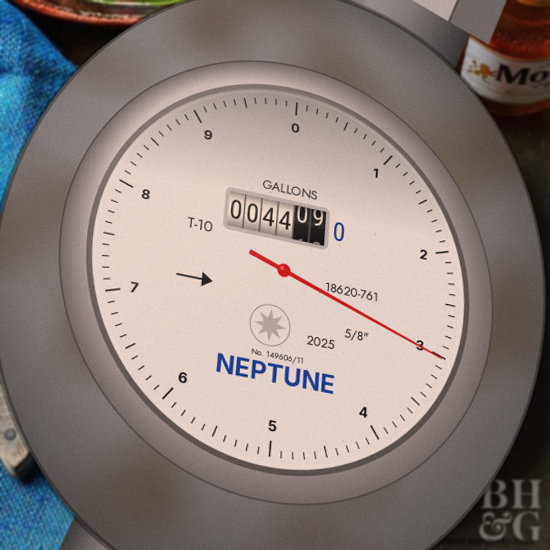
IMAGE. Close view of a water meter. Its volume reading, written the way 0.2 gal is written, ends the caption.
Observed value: 44093.0 gal
